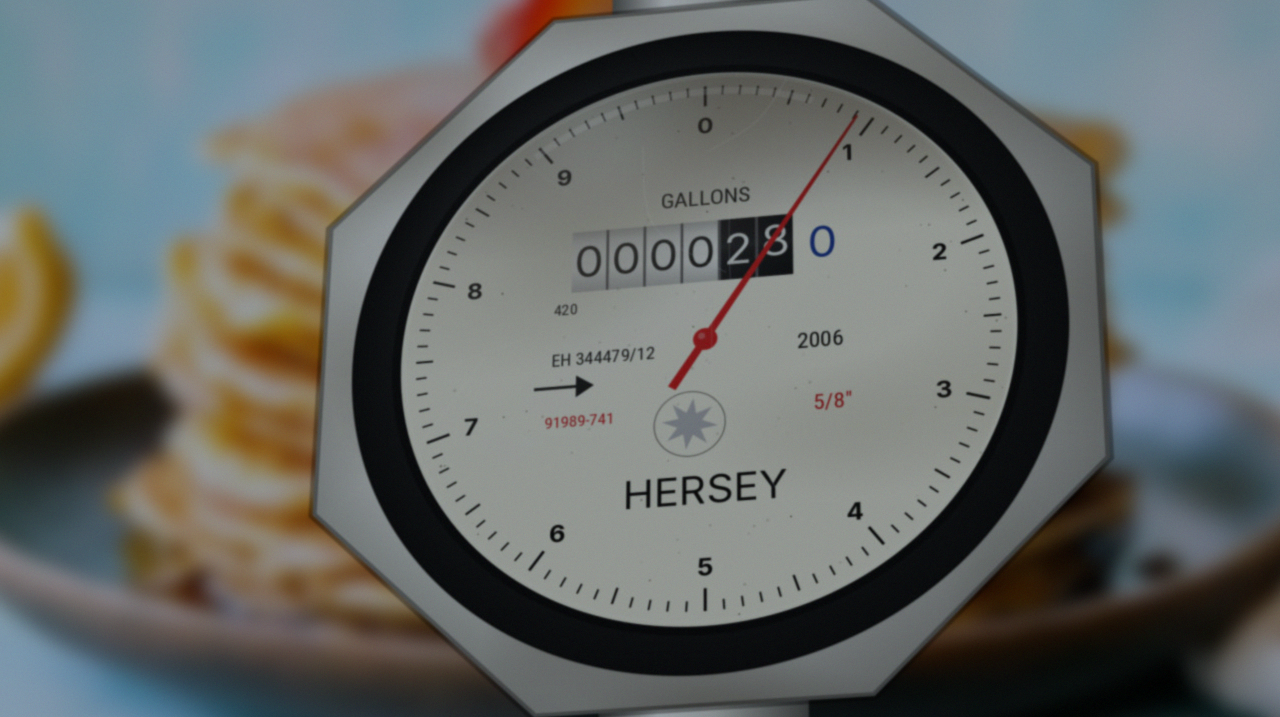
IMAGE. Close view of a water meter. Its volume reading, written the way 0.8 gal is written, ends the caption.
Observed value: 280.9 gal
